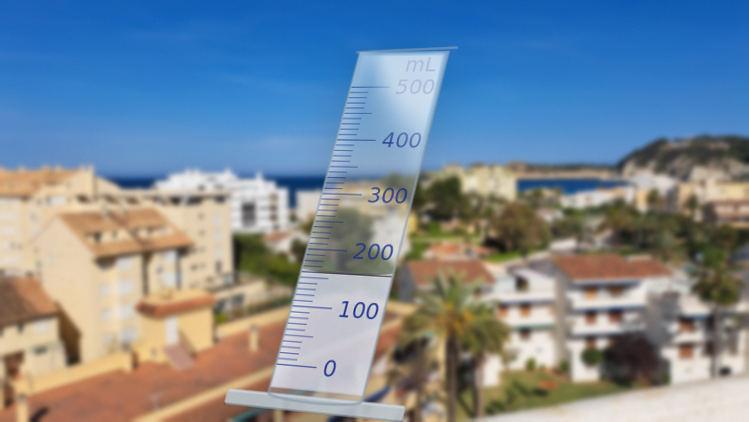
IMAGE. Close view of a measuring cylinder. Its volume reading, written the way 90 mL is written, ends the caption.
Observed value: 160 mL
